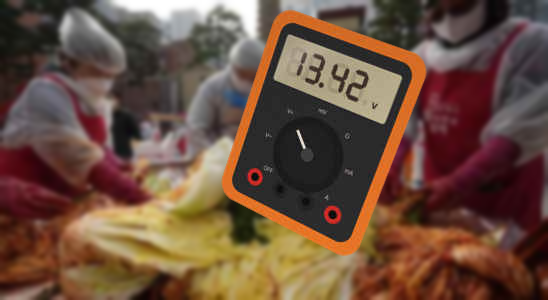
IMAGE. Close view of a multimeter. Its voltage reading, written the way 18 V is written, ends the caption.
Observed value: 13.42 V
